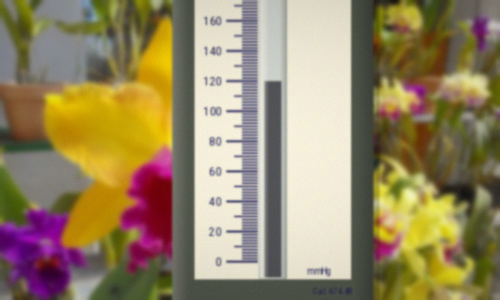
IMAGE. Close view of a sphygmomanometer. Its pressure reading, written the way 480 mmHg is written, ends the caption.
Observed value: 120 mmHg
